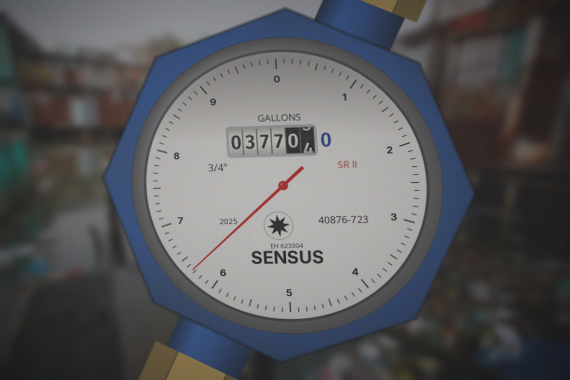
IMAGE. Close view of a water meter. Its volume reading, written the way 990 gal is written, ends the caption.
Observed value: 377036.3 gal
